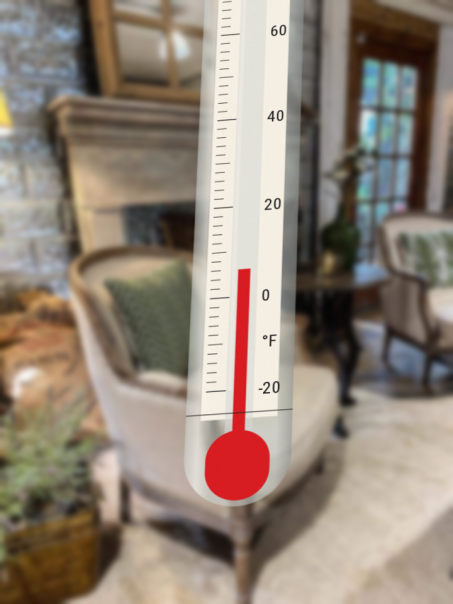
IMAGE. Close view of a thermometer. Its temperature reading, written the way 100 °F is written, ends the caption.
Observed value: 6 °F
